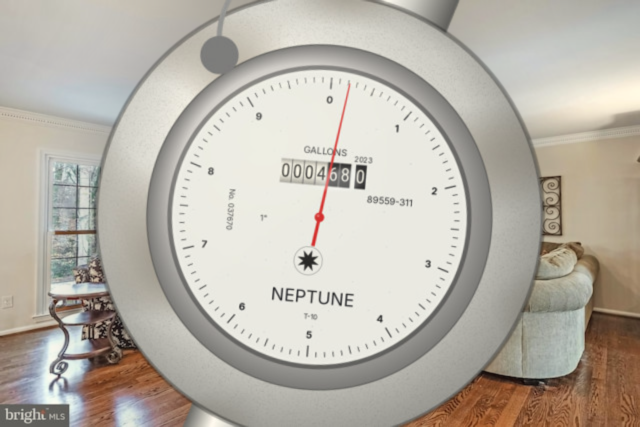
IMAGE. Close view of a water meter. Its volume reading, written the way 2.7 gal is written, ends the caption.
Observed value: 4680.2 gal
